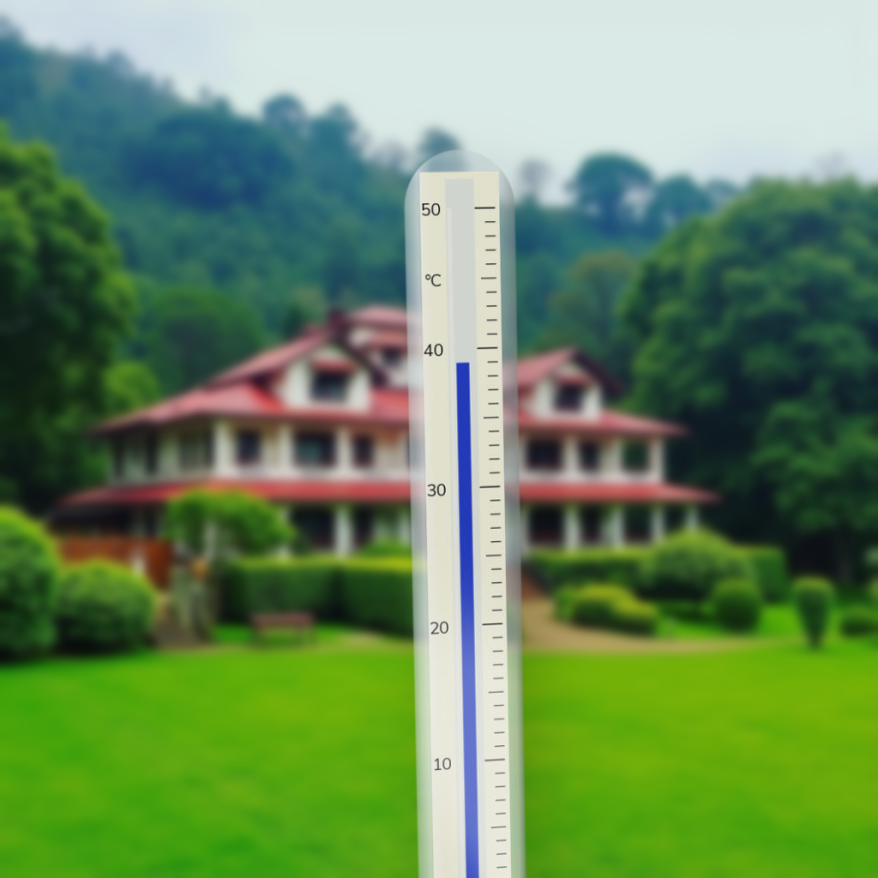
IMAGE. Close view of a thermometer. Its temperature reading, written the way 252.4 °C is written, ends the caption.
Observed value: 39 °C
